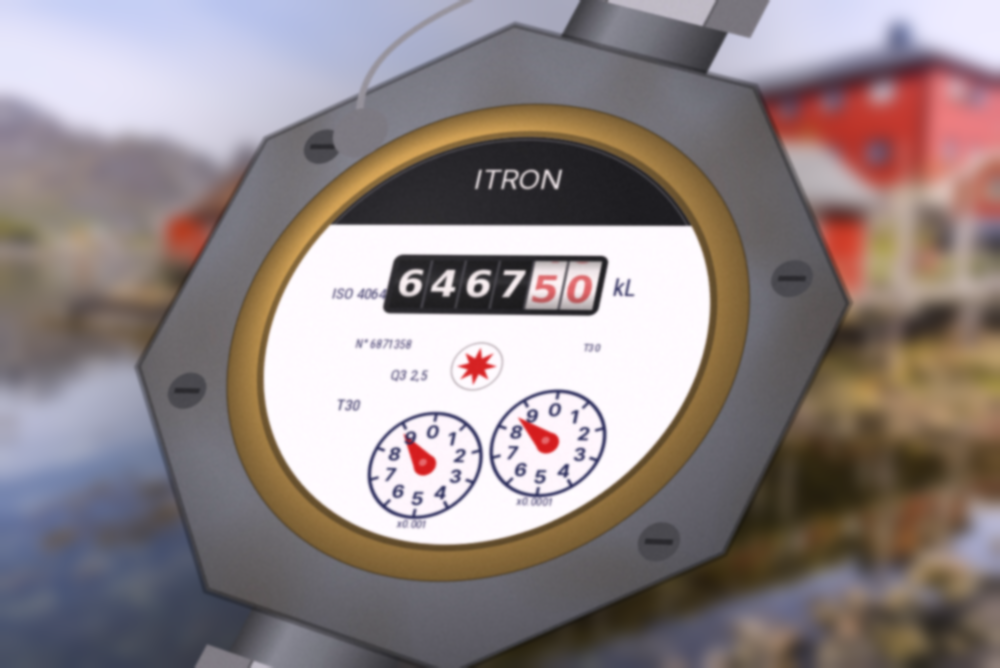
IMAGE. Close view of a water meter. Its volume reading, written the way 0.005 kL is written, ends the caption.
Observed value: 6467.4988 kL
